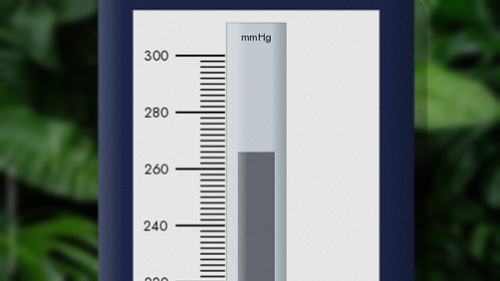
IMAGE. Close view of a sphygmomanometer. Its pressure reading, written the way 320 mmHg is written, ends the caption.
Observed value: 266 mmHg
